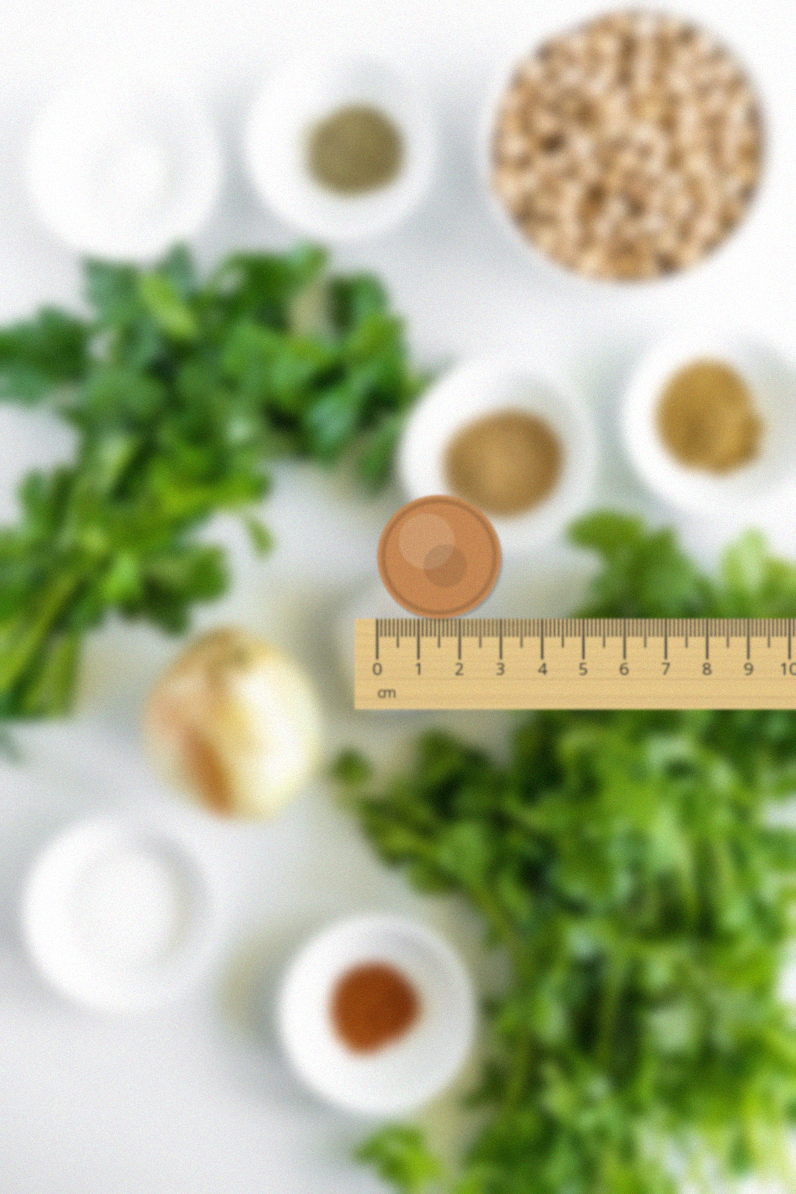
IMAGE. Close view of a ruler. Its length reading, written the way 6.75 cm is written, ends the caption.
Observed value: 3 cm
